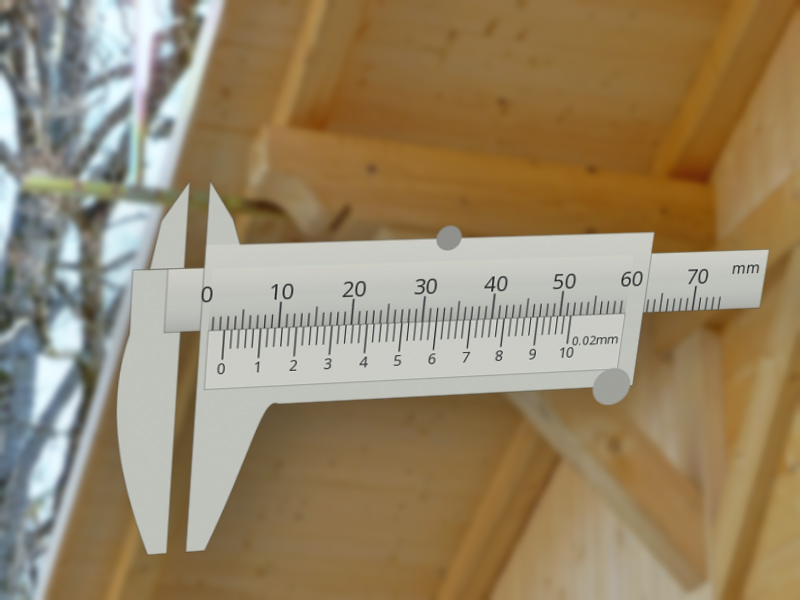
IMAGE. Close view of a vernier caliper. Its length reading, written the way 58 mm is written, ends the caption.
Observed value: 2.6 mm
